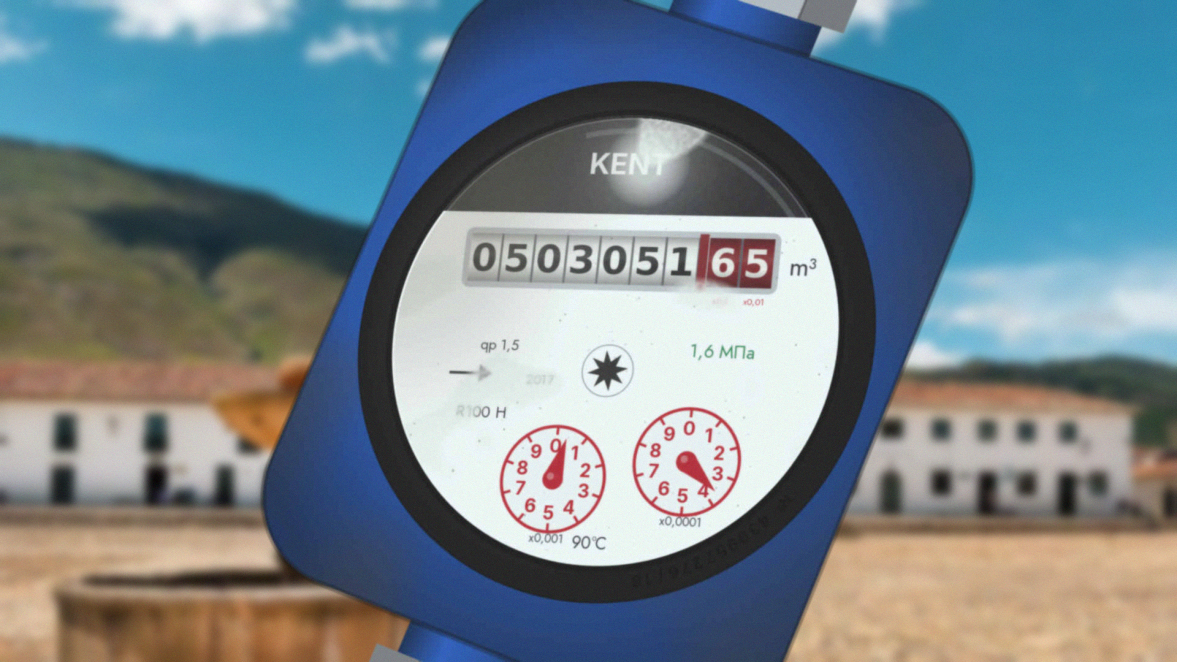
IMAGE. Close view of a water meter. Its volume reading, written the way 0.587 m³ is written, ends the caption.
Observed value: 503051.6503 m³
